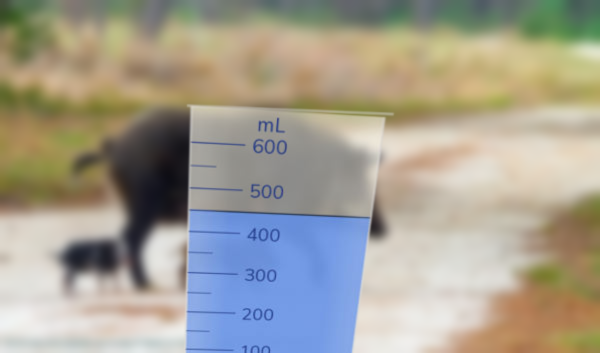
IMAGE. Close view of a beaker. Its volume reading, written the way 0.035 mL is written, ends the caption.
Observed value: 450 mL
